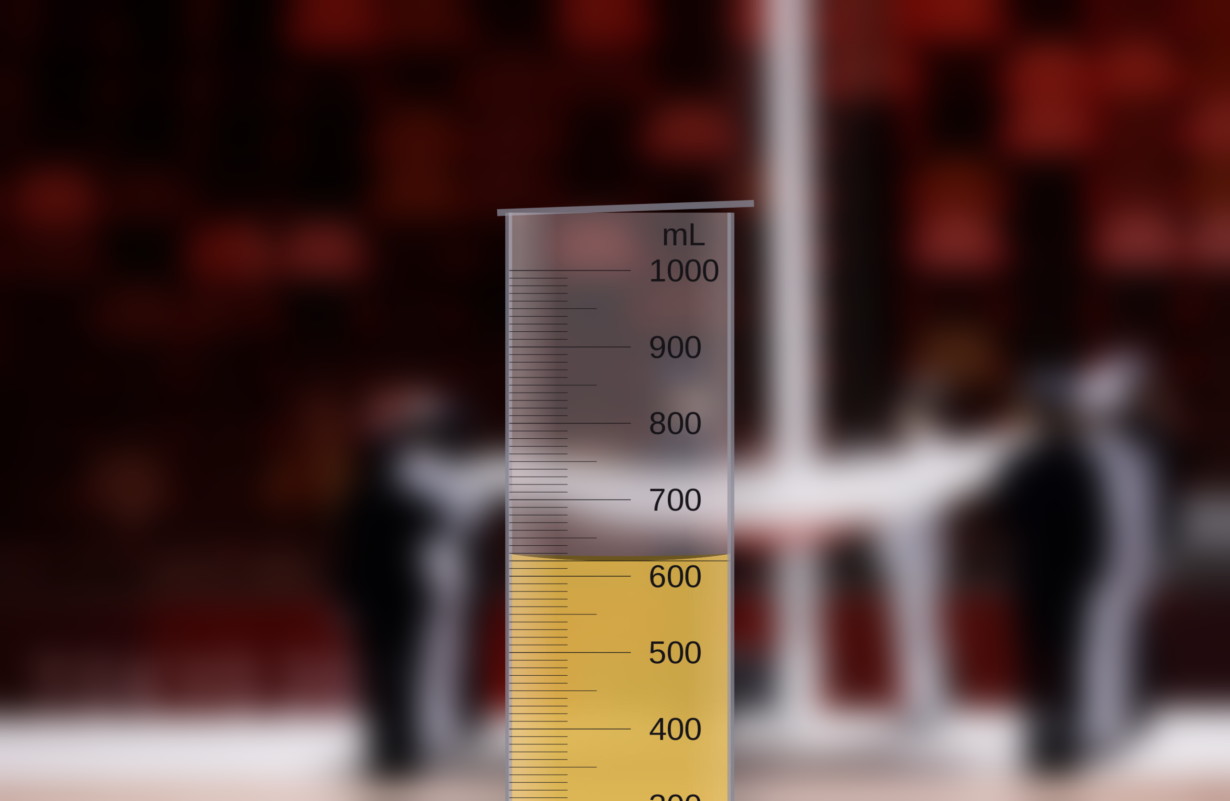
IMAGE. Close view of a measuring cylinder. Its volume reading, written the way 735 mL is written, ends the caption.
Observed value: 620 mL
